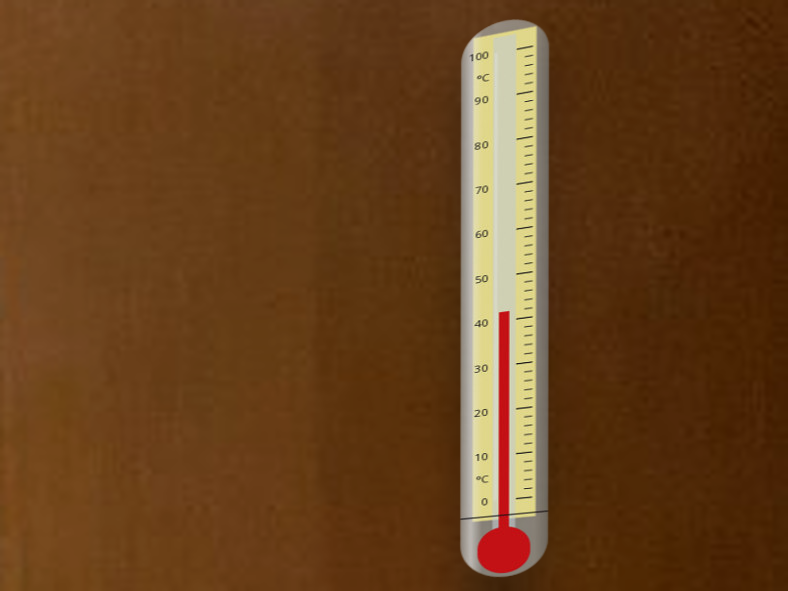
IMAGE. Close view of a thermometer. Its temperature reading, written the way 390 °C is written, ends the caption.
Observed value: 42 °C
